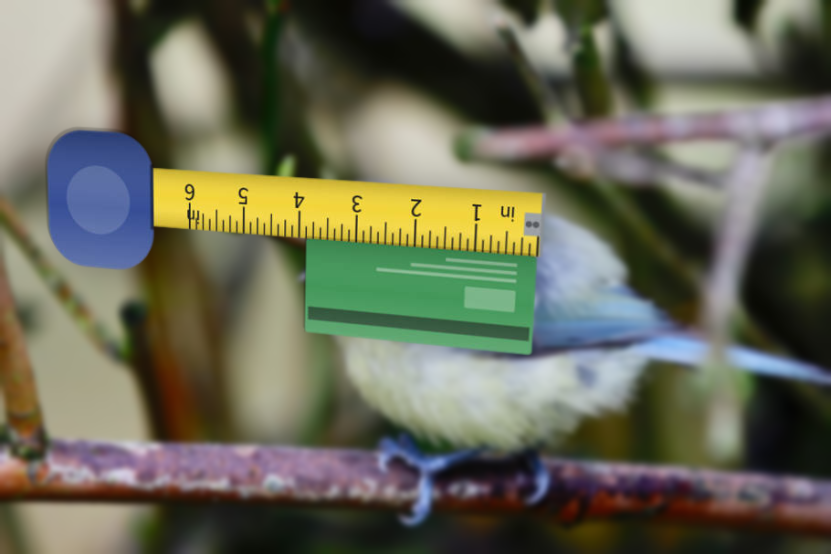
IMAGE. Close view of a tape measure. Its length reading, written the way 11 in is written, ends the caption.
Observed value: 3.875 in
